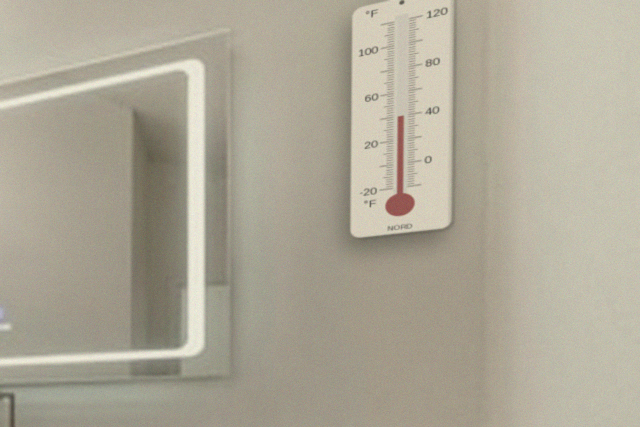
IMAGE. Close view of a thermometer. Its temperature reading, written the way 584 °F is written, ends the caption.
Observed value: 40 °F
